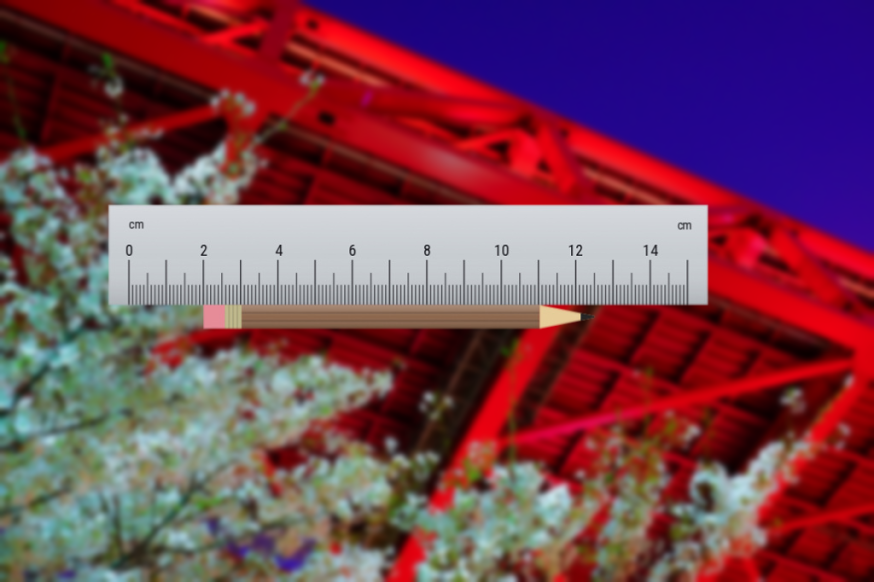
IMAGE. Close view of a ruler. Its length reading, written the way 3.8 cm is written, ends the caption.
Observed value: 10.5 cm
